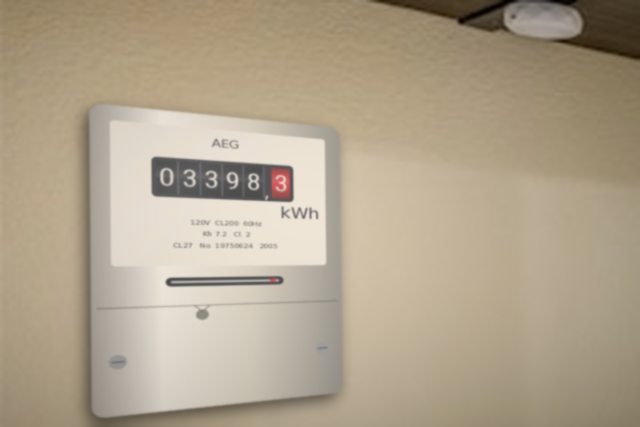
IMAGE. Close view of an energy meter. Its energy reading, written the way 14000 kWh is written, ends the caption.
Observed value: 3398.3 kWh
